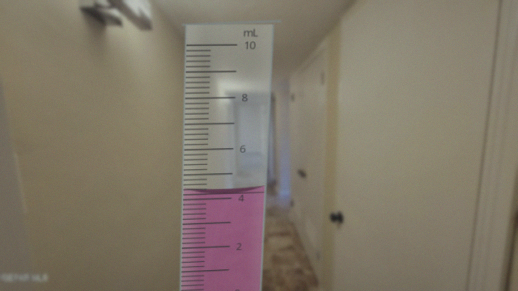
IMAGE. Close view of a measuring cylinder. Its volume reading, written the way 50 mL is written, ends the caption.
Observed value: 4.2 mL
